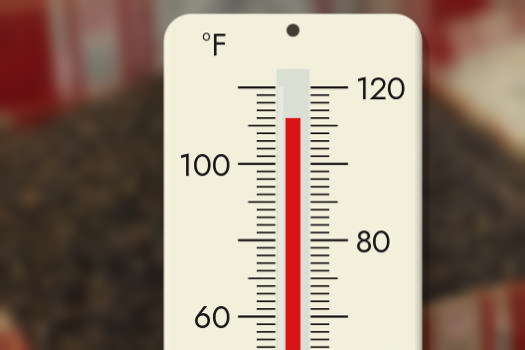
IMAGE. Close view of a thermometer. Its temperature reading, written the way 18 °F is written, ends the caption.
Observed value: 112 °F
